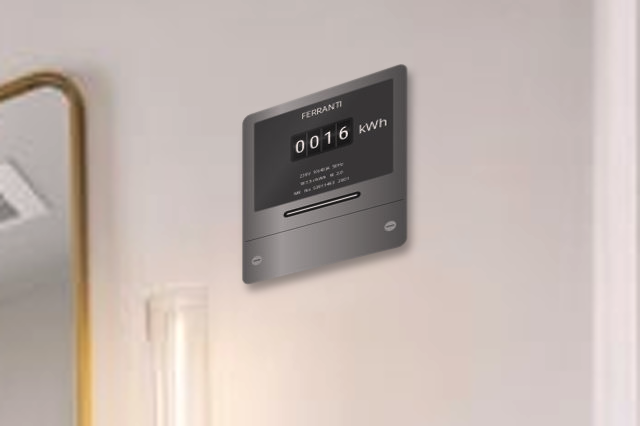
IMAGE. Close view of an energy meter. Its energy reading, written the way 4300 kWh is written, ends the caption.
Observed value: 16 kWh
